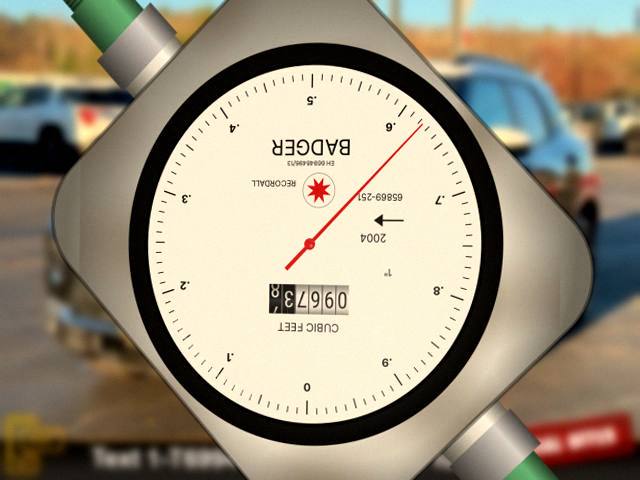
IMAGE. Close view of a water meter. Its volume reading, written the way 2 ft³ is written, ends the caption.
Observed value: 96737.62 ft³
